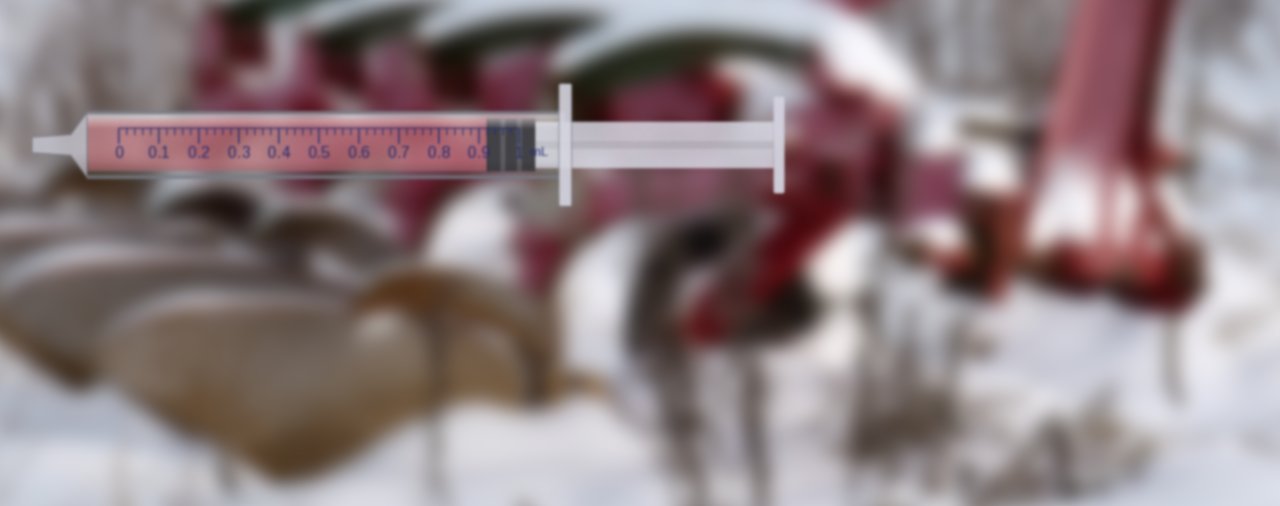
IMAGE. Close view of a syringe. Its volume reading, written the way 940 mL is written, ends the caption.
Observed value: 0.92 mL
